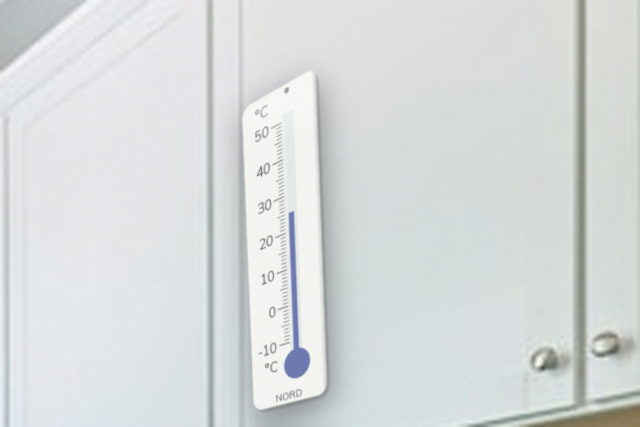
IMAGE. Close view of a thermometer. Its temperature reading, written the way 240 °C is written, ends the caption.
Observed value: 25 °C
